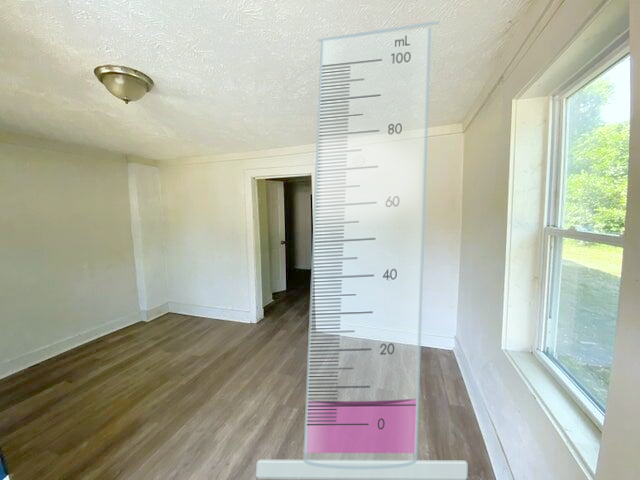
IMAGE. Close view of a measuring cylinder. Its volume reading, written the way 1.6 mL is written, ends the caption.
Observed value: 5 mL
